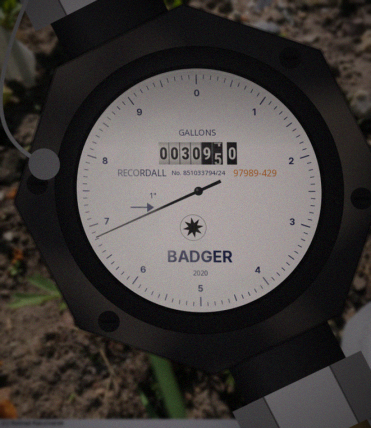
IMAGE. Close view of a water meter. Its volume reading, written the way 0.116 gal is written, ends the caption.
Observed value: 30946.8 gal
